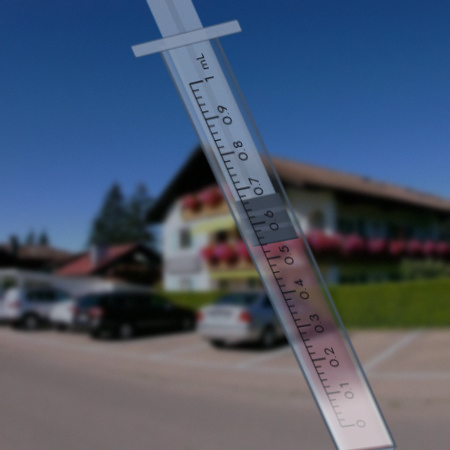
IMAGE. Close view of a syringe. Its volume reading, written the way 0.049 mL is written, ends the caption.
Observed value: 0.54 mL
